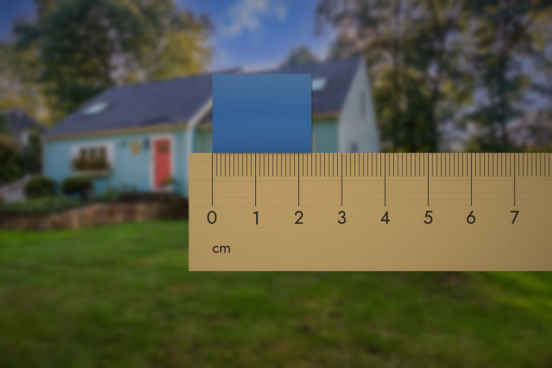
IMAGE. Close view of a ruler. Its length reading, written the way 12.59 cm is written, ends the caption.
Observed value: 2.3 cm
